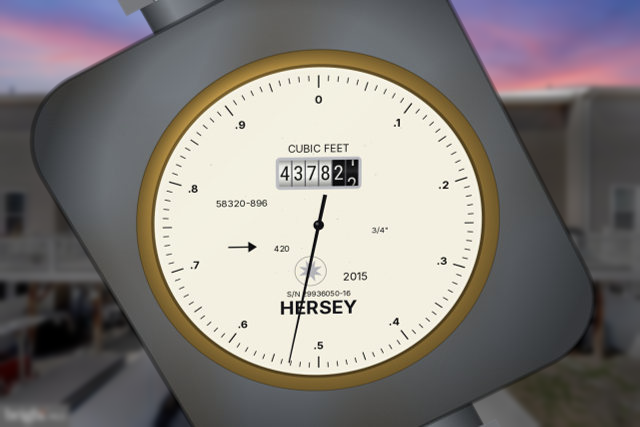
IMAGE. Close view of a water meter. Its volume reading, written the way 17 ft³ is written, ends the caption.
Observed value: 437821.53 ft³
